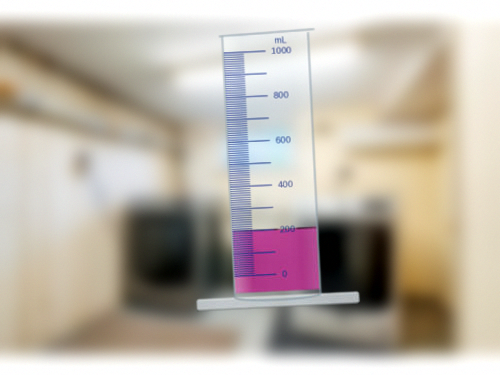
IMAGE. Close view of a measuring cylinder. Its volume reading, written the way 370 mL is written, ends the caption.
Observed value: 200 mL
